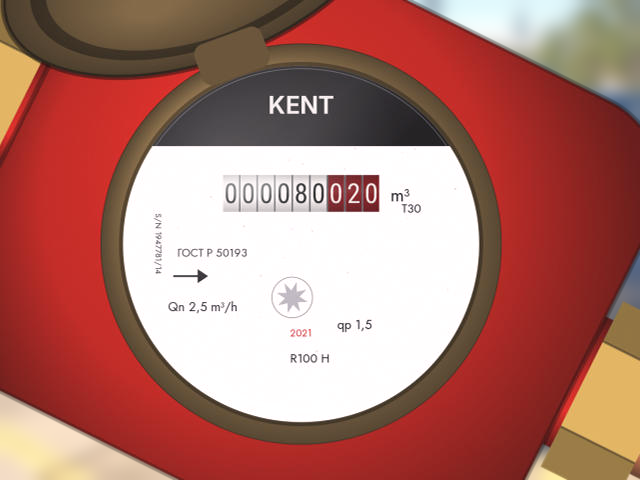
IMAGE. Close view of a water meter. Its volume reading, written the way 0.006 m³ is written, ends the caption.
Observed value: 80.020 m³
